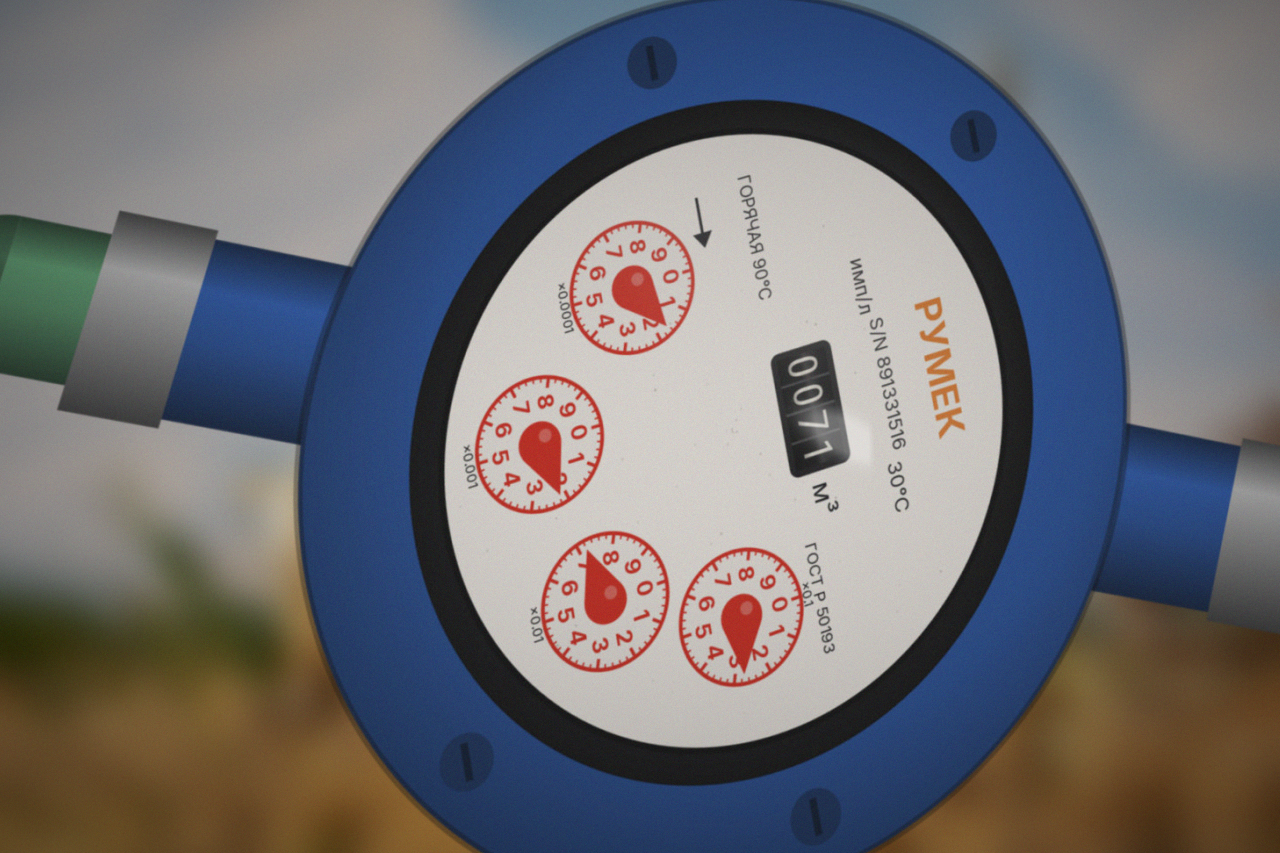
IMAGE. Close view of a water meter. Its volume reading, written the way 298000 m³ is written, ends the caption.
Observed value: 71.2721 m³
